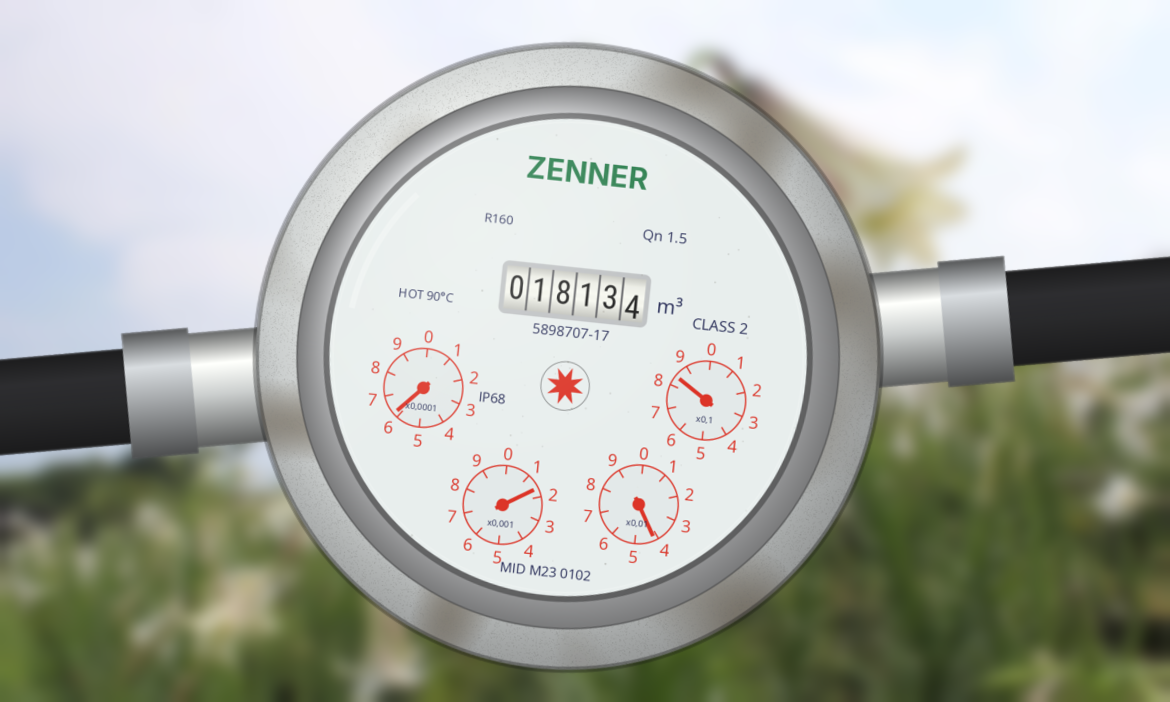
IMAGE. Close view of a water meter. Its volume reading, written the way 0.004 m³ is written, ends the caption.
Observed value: 18133.8416 m³
